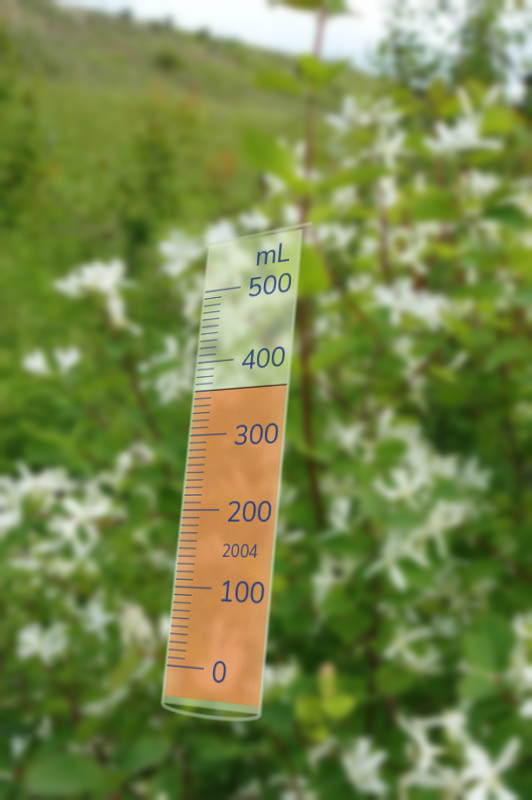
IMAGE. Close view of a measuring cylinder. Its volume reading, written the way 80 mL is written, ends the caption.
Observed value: 360 mL
